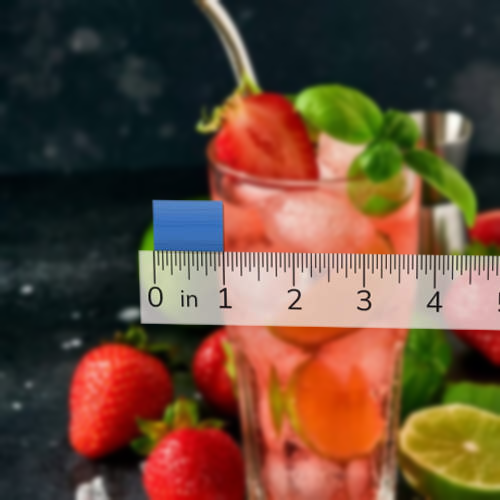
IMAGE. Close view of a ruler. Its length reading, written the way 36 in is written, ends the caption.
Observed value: 1 in
